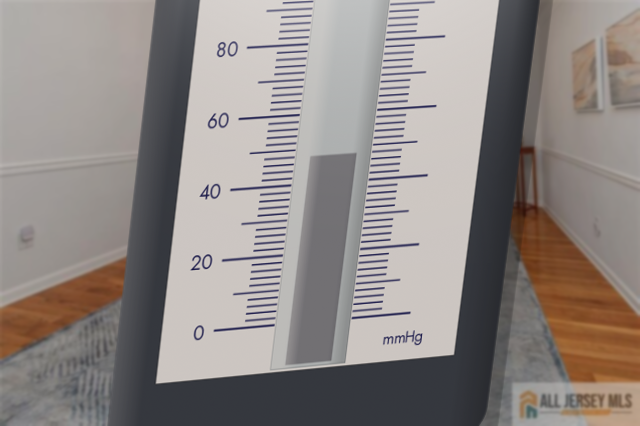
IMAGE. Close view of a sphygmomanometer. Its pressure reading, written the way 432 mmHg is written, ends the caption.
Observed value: 48 mmHg
